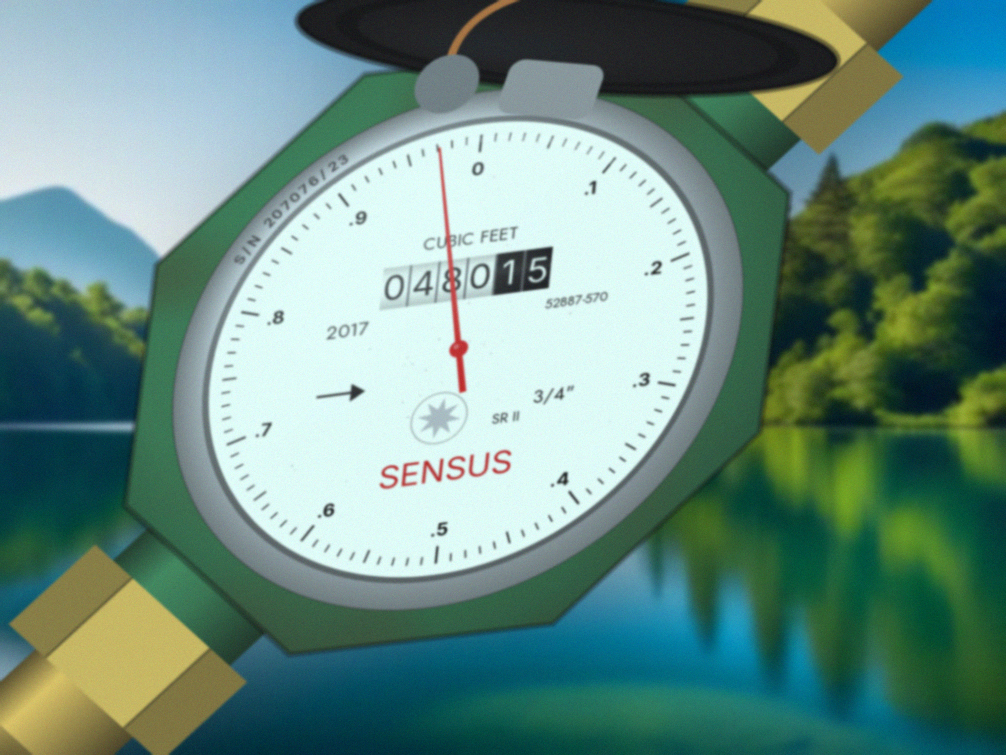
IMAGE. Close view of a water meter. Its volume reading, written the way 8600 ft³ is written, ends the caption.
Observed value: 48014.97 ft³
